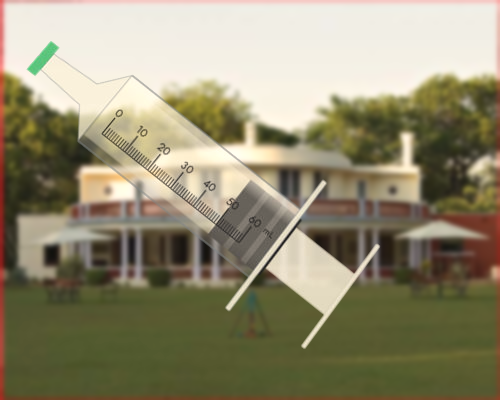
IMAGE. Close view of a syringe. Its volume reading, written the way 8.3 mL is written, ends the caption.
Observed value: 50 mL
